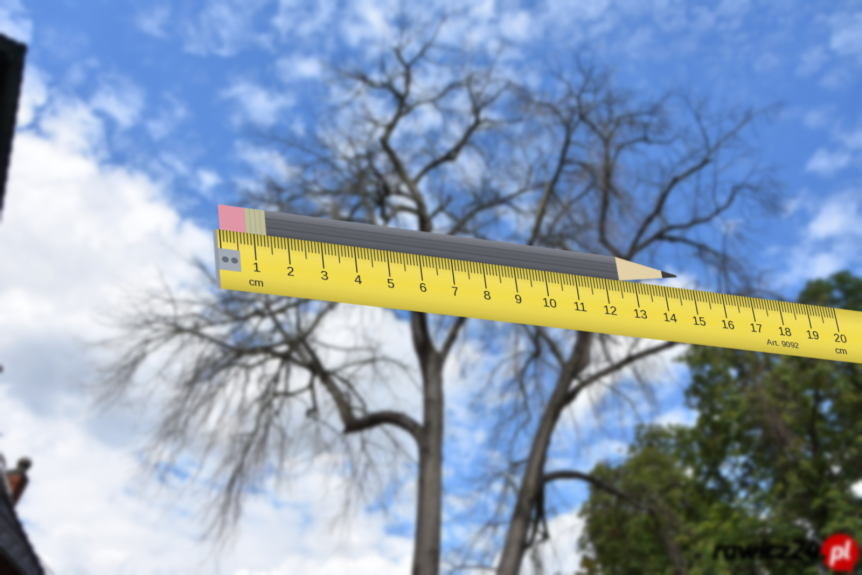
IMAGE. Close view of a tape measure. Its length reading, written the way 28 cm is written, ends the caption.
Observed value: 14.5 cm
